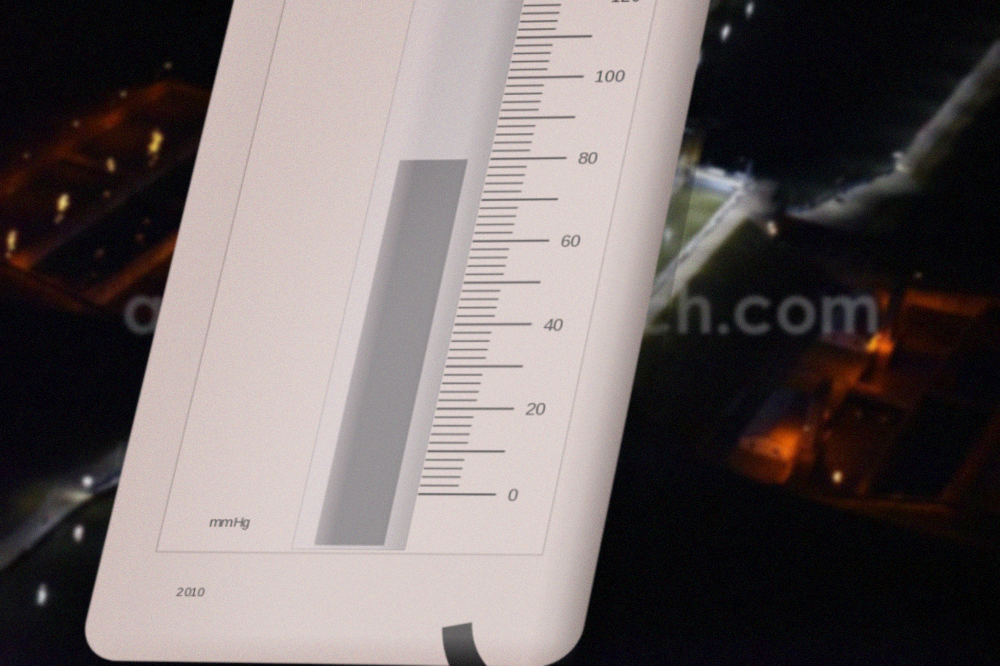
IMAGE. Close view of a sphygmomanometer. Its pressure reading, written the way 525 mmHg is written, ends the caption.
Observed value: 80 mmHg
